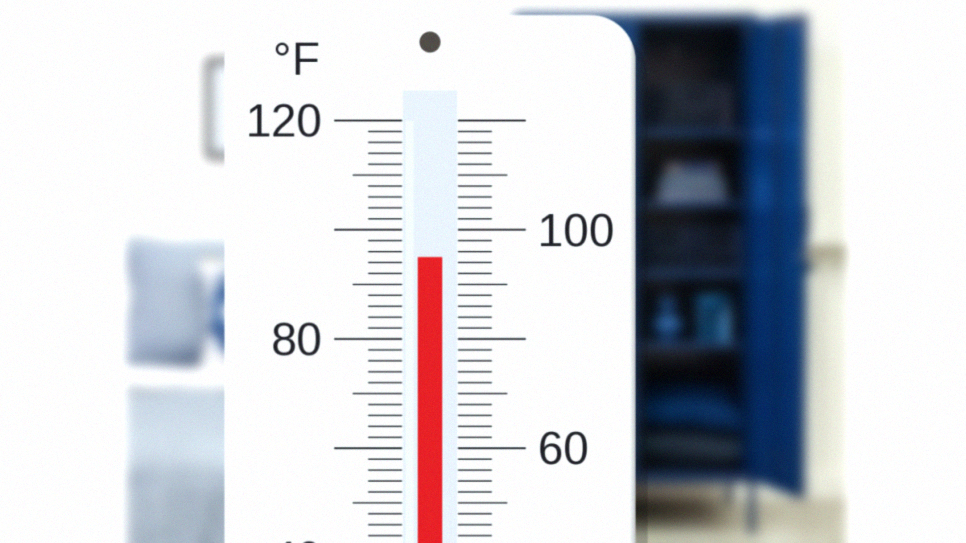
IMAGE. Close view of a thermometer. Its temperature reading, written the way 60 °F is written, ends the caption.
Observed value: 95 °F
